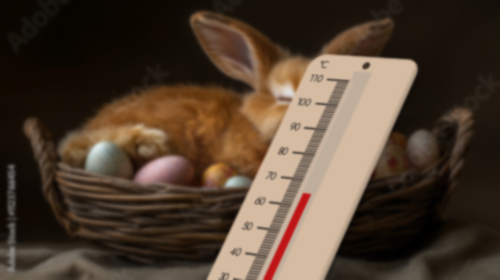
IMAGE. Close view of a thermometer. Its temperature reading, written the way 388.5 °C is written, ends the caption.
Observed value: 65 °C
